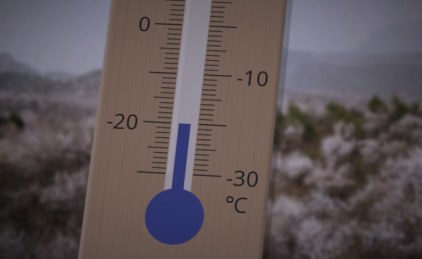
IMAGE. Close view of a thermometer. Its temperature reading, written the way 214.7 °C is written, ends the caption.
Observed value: -20 °C
